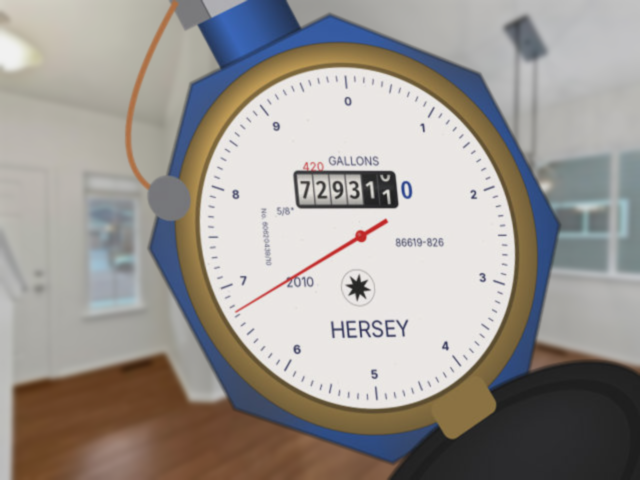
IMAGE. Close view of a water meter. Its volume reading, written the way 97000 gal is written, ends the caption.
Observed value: 7293106.7 gal
